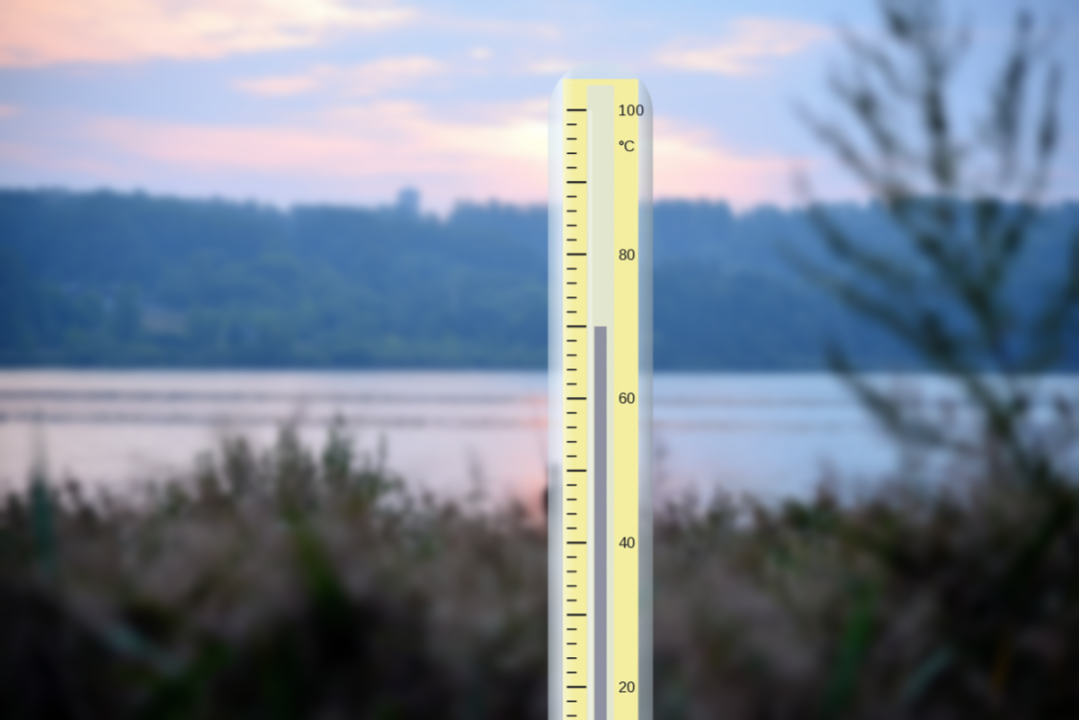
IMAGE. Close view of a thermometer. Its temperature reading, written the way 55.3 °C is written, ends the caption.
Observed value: 70 °C
